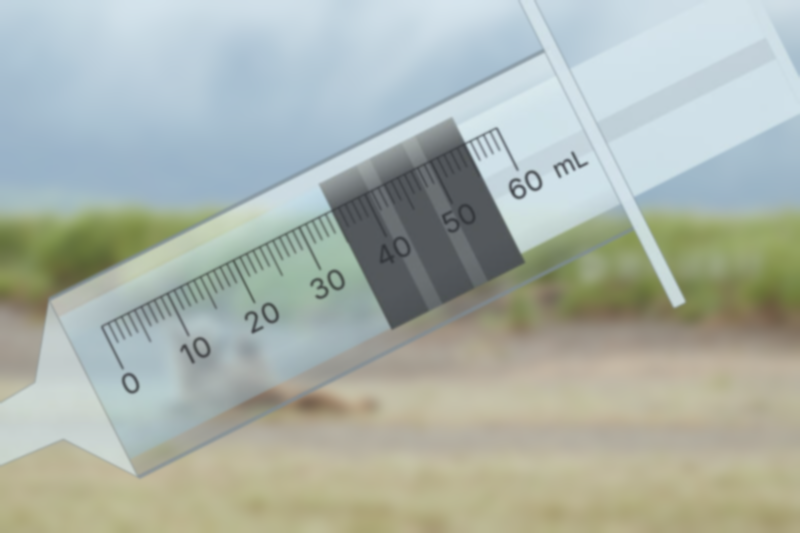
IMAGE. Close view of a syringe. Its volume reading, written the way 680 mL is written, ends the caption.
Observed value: 35 mL
